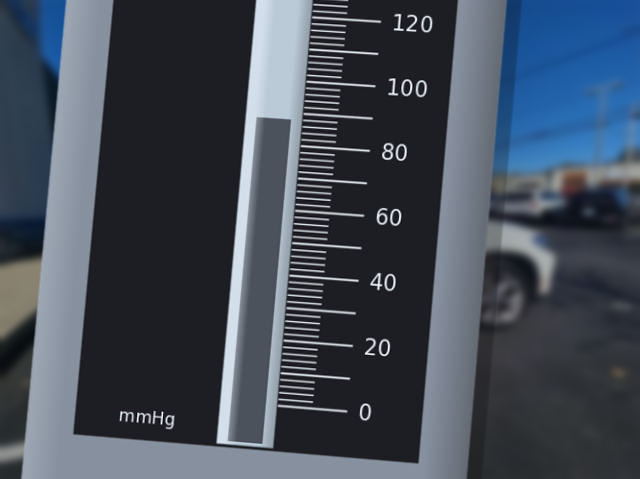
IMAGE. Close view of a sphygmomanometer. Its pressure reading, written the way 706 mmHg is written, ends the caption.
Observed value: 88 mmHg
